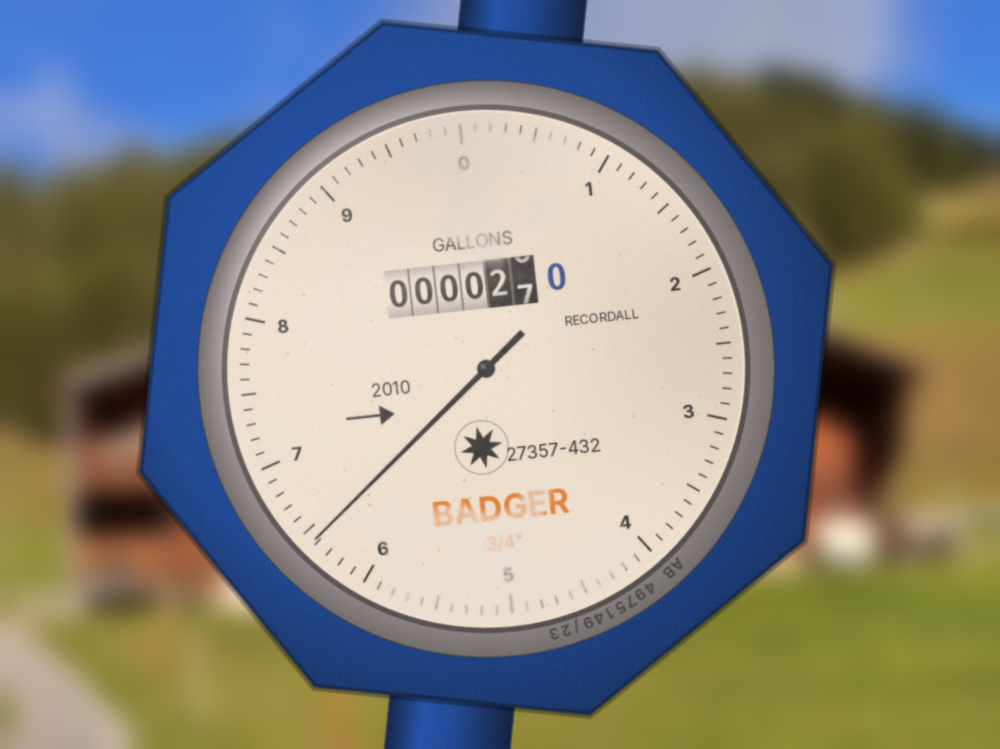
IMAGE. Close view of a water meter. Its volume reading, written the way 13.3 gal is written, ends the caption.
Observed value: 266.4 gal
